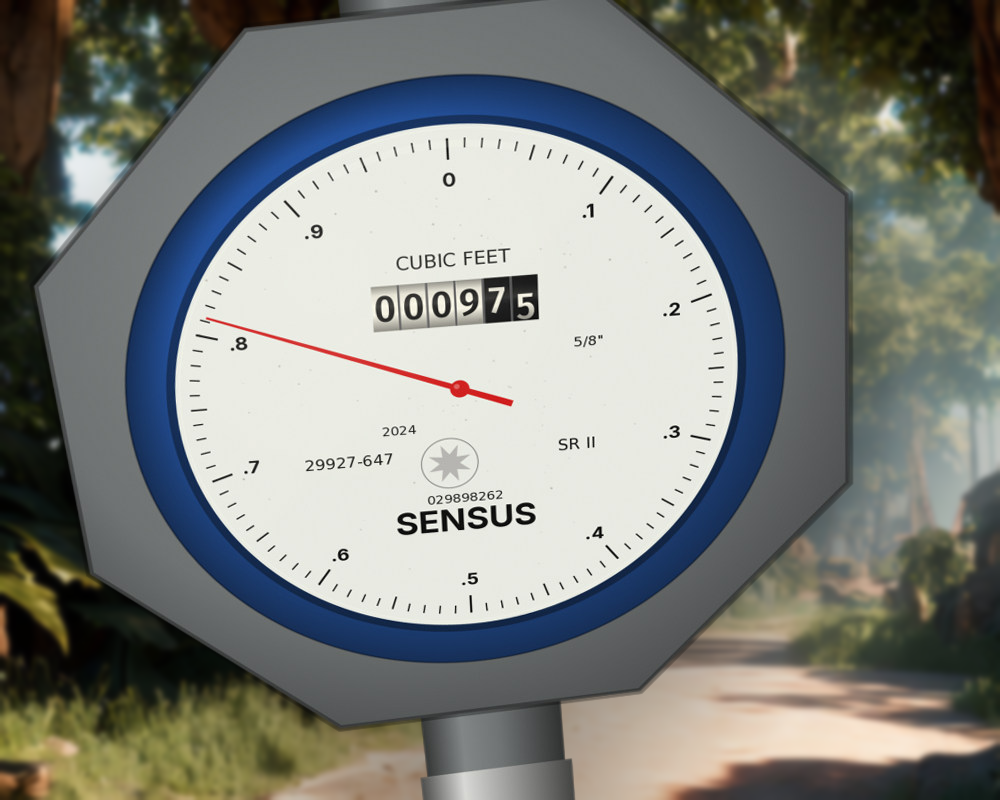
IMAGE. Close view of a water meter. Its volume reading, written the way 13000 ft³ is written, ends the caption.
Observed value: 974.81 ft³
